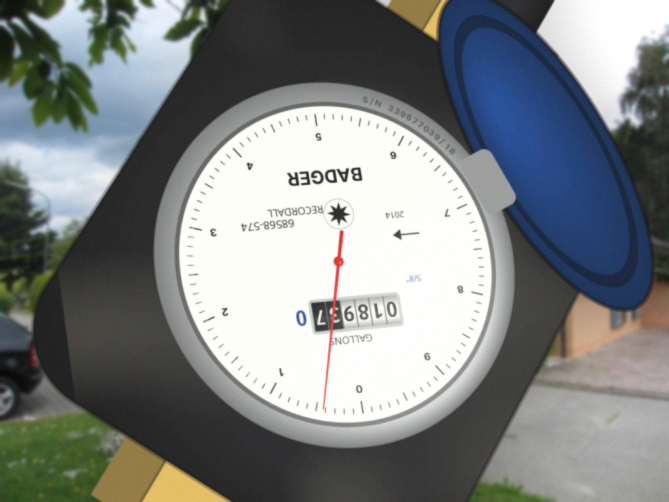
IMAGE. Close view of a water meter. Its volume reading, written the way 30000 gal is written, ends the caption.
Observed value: 189370.4 gal
